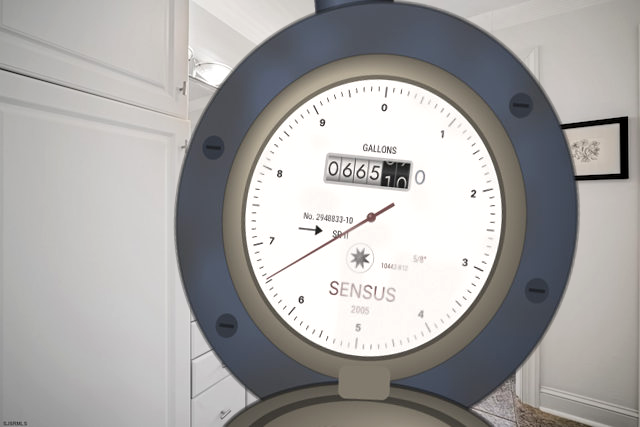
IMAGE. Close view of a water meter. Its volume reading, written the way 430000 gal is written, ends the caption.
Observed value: 665096.5 gal
